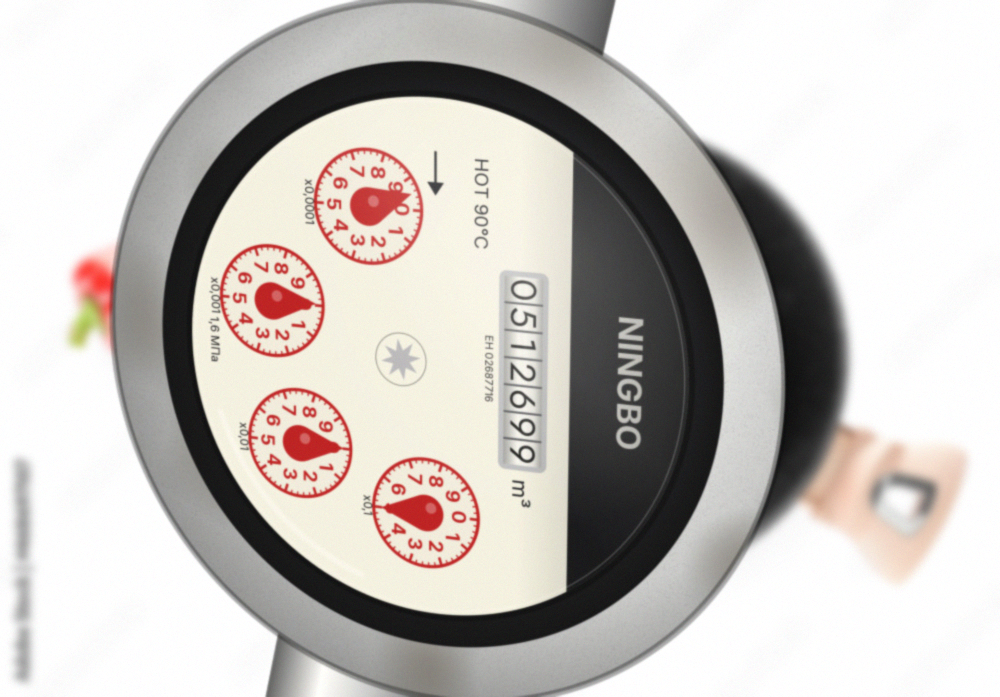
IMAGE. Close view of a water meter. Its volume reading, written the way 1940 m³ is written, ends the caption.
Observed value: 512699.4999 m³
